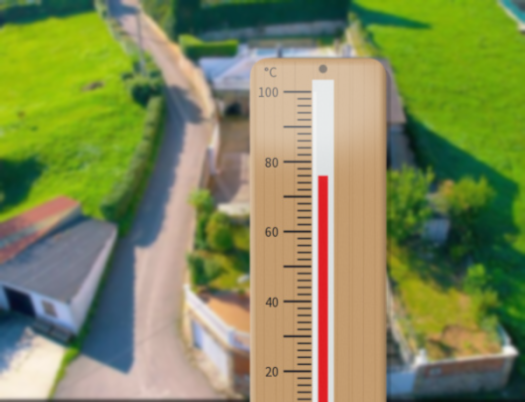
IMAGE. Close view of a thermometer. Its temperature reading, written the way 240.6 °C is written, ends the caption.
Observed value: 76 °C
